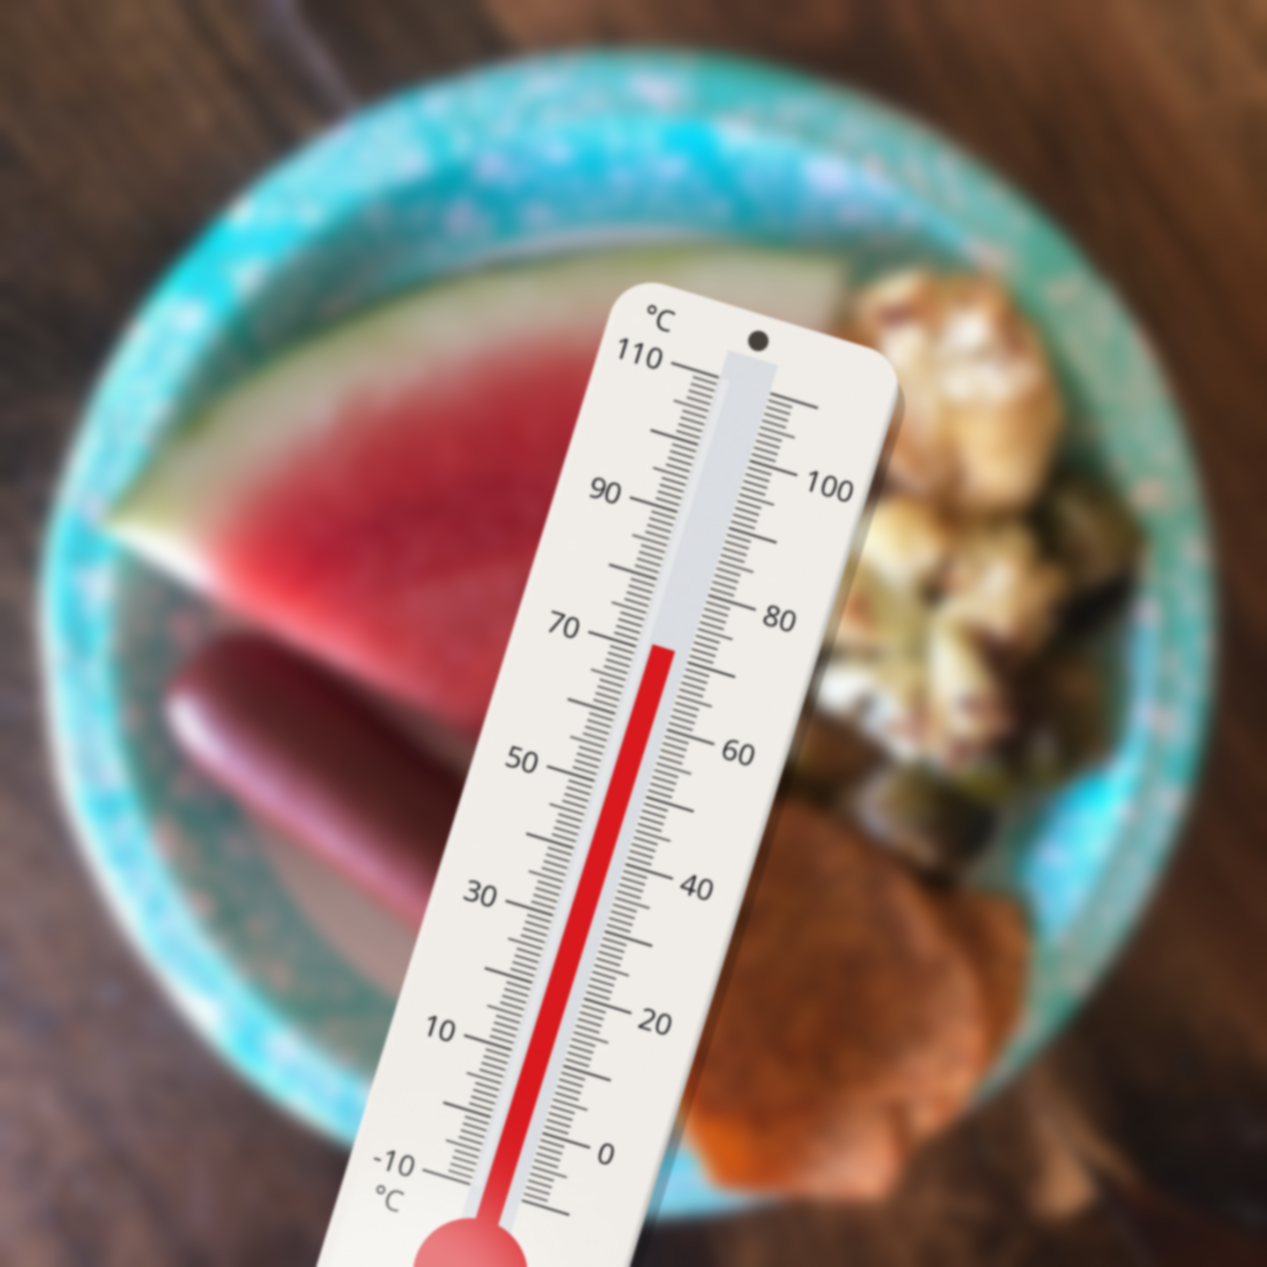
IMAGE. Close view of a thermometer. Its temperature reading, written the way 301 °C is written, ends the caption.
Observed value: 71 °C
